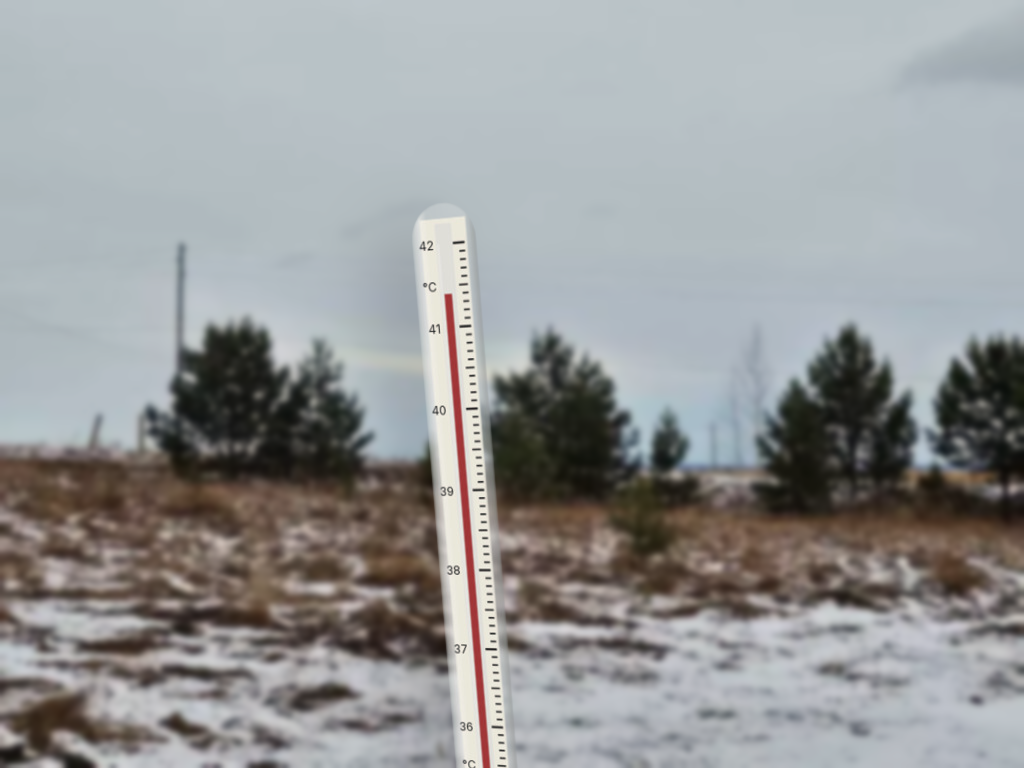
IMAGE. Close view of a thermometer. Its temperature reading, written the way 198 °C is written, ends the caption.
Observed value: 41.4 °C
